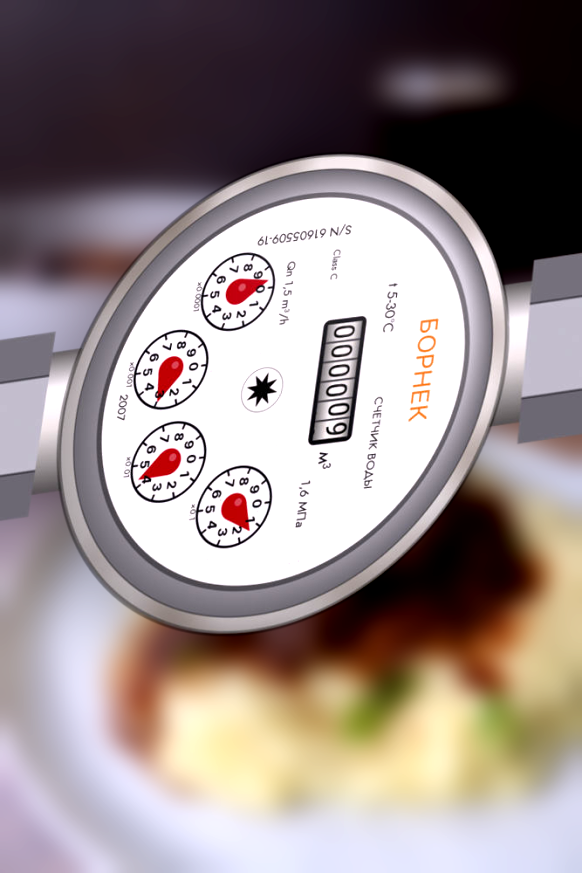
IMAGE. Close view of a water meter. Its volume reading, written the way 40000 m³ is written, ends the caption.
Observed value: 9.1429 m³
